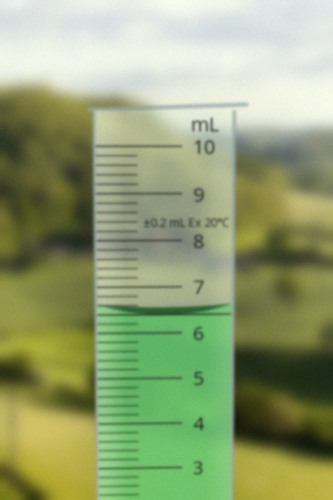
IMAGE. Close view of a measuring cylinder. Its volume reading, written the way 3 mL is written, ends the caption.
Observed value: 6.4 mL
